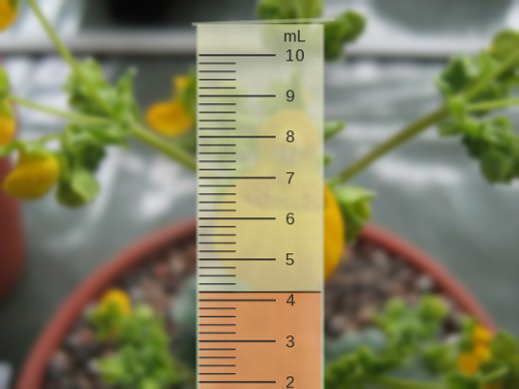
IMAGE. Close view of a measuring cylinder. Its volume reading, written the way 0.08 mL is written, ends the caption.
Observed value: 4.2 mL
